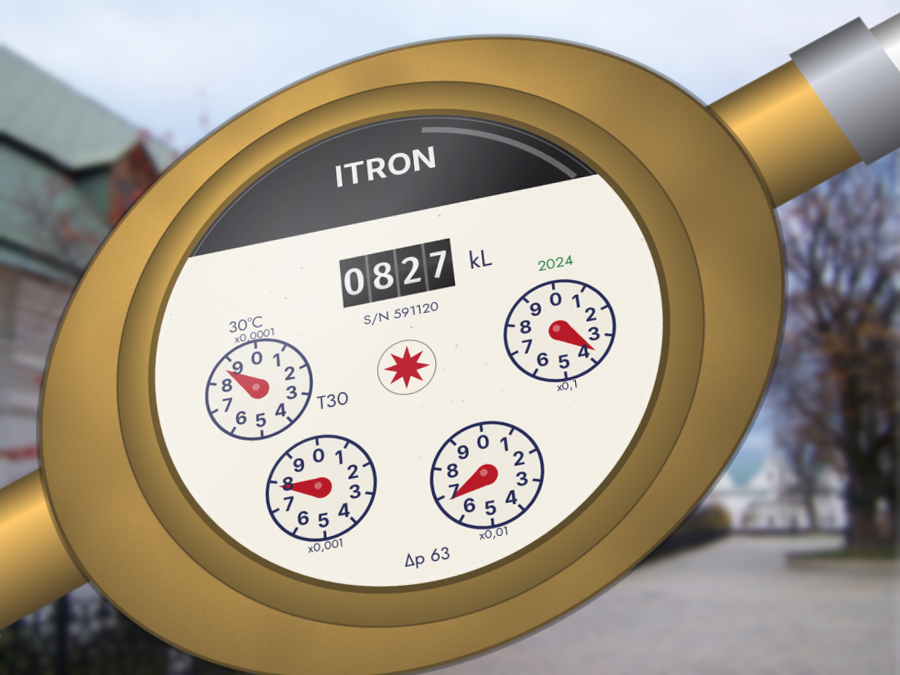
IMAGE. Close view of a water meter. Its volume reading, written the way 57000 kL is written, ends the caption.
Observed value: 827.3678 kL
